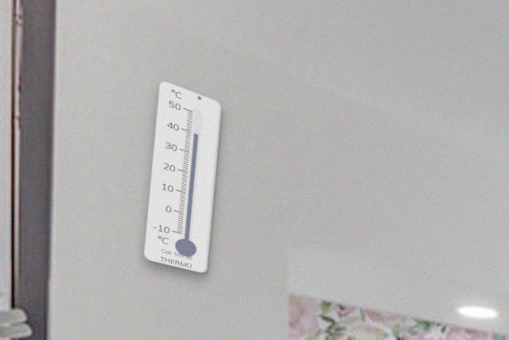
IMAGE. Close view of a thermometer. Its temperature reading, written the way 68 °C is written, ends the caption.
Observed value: 40 °C
